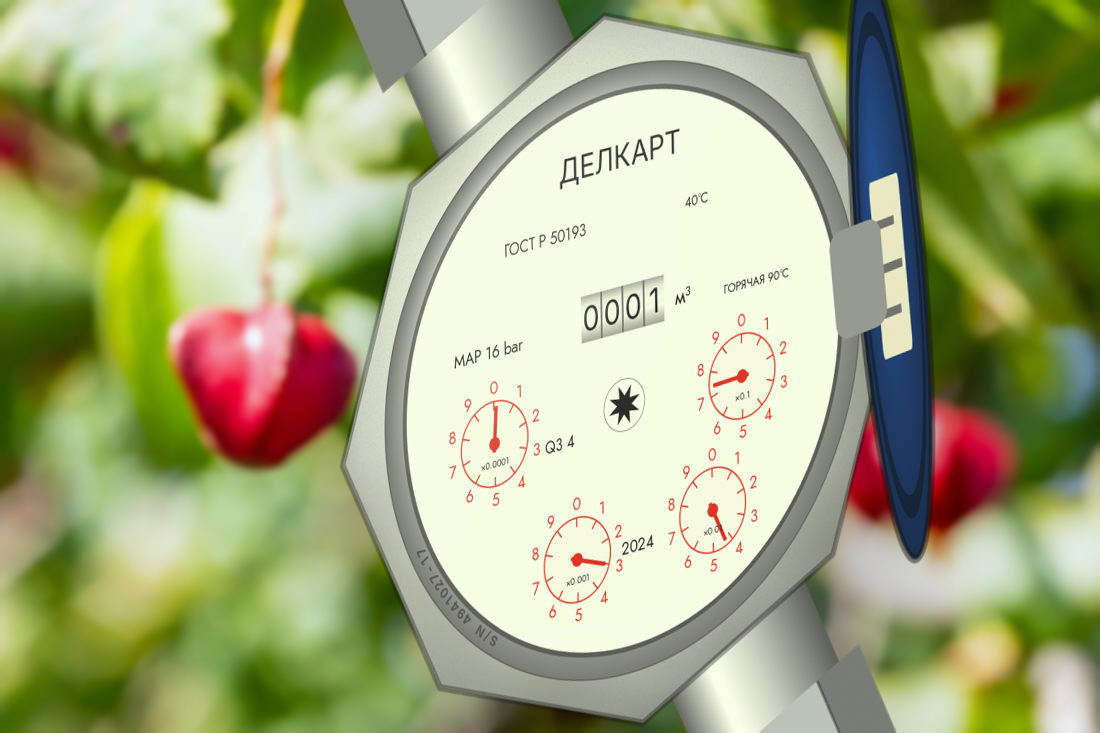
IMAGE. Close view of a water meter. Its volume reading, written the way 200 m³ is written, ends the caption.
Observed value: 1.7430 m³
